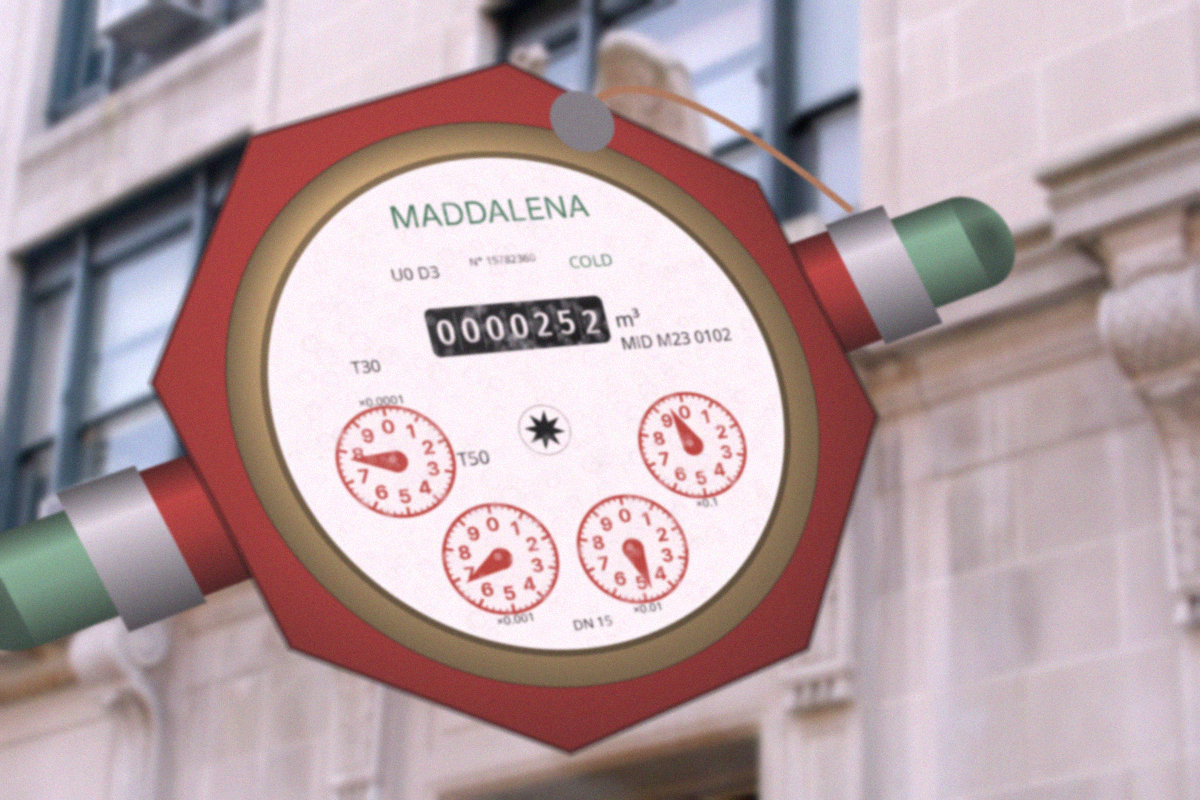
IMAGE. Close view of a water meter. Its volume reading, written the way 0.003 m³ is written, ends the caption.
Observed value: 251.9467 m³
